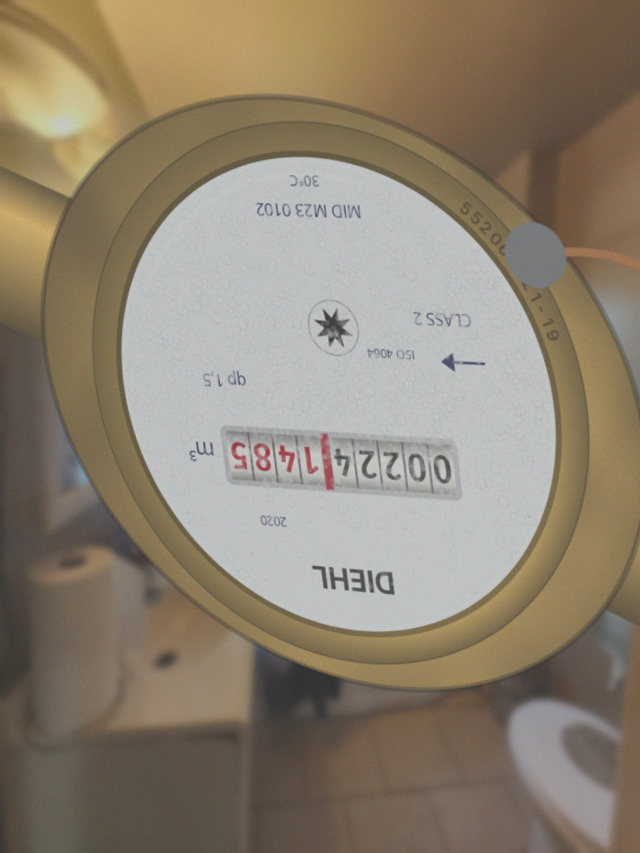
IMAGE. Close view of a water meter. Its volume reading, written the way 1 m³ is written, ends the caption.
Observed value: 224.1485 m³
